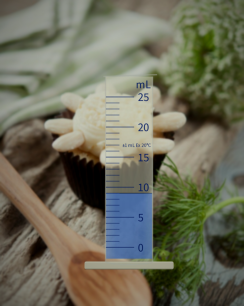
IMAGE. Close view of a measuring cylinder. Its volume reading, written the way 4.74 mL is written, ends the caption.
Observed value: 9 mL
